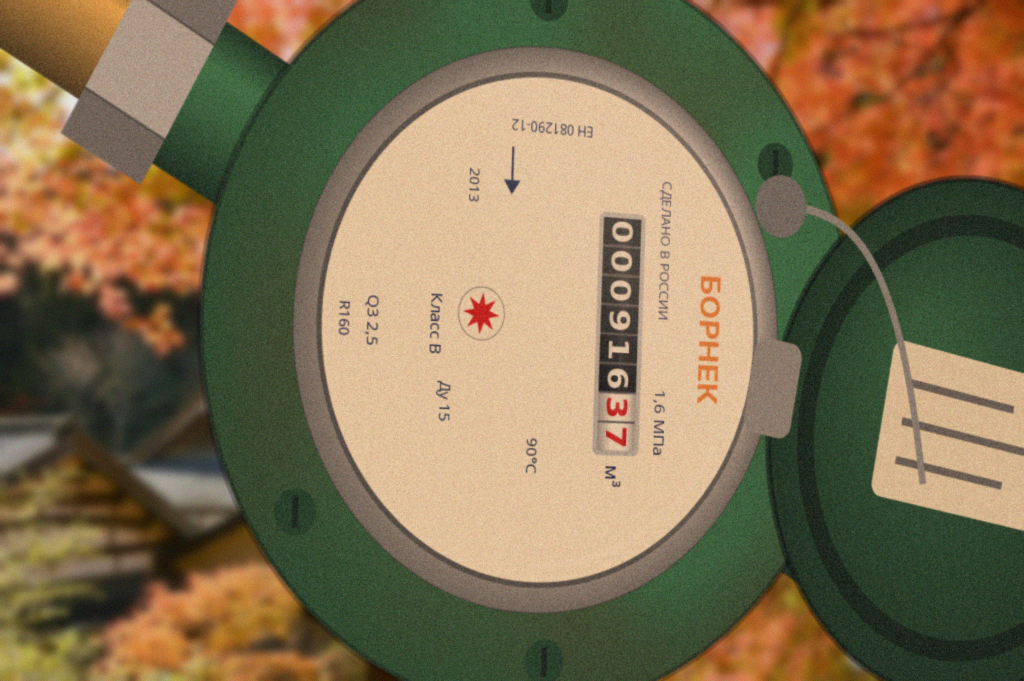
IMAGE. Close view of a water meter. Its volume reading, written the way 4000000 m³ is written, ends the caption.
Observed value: 916.37 m³
